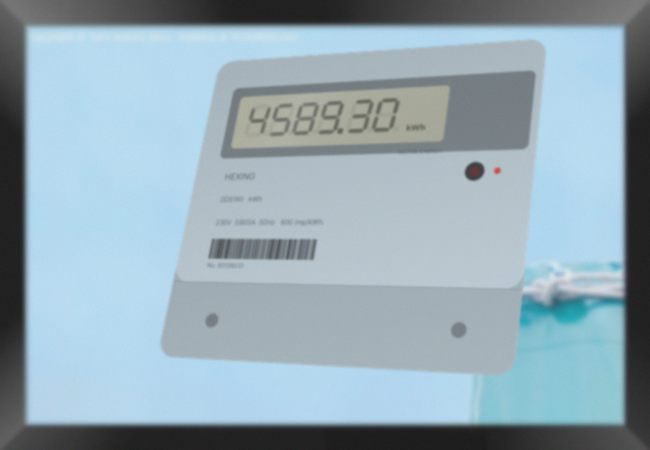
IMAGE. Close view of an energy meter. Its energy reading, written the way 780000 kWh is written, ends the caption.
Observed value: 4589.30 kWh
